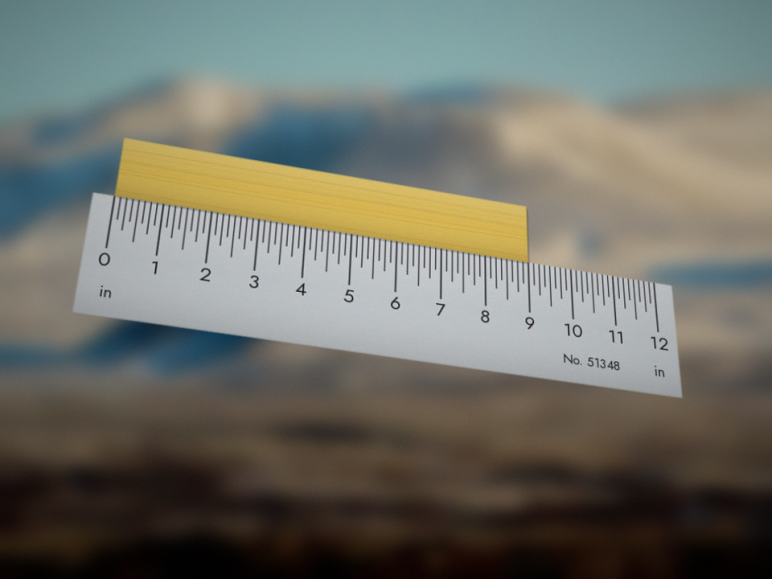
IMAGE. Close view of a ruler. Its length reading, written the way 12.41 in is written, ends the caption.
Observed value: 9 in
